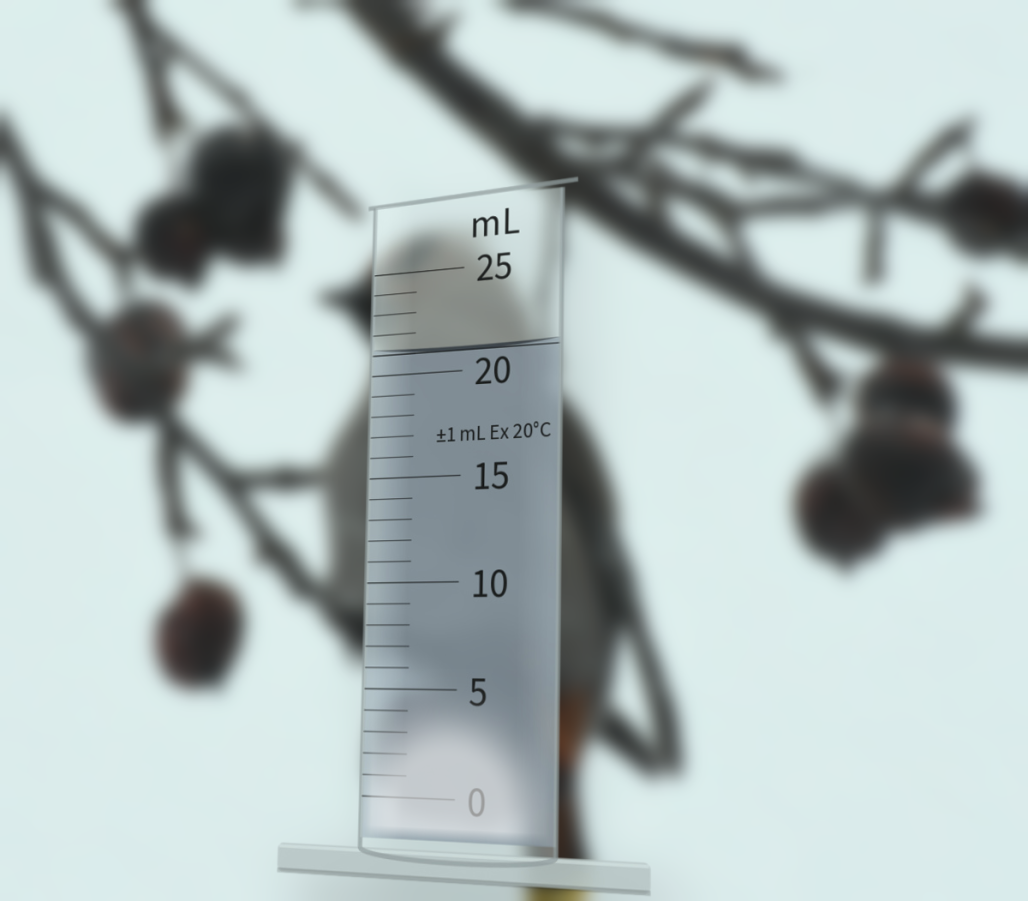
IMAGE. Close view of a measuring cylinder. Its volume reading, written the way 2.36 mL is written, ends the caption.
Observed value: 21 mL
